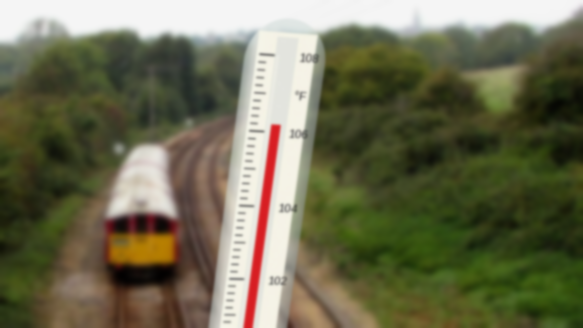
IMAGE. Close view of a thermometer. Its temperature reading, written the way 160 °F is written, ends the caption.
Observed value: 106.2 °F
